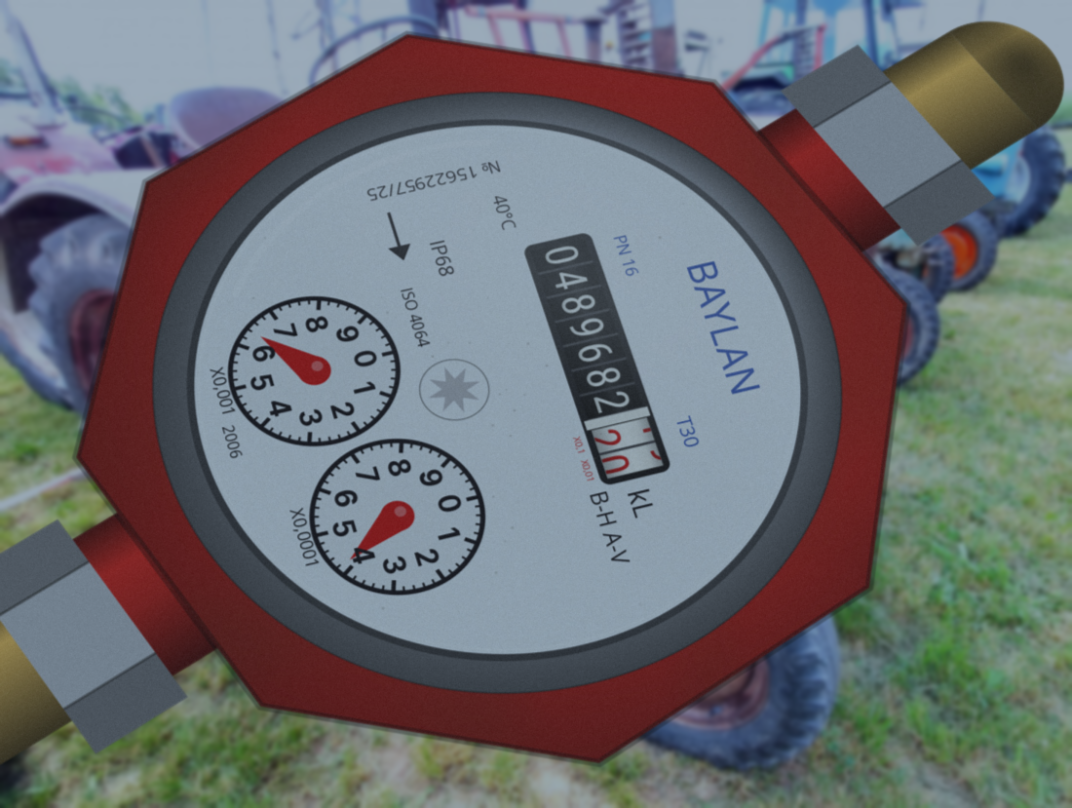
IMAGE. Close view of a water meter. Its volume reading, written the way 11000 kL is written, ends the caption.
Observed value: 489682.1964 kL
